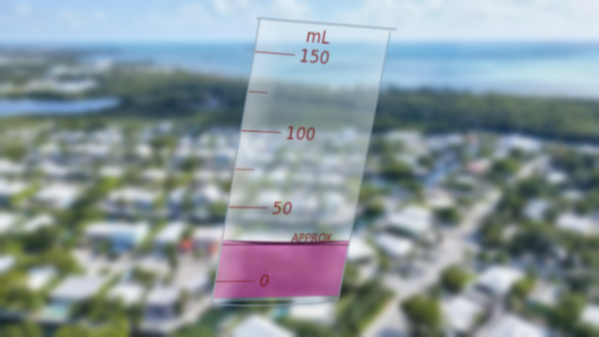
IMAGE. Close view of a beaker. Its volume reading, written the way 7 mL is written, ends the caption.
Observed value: 25 mL
